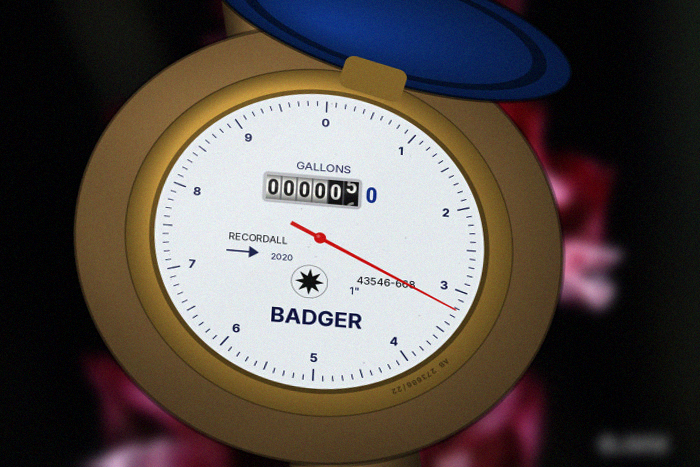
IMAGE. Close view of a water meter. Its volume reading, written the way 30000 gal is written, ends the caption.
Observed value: 53.2 gal
